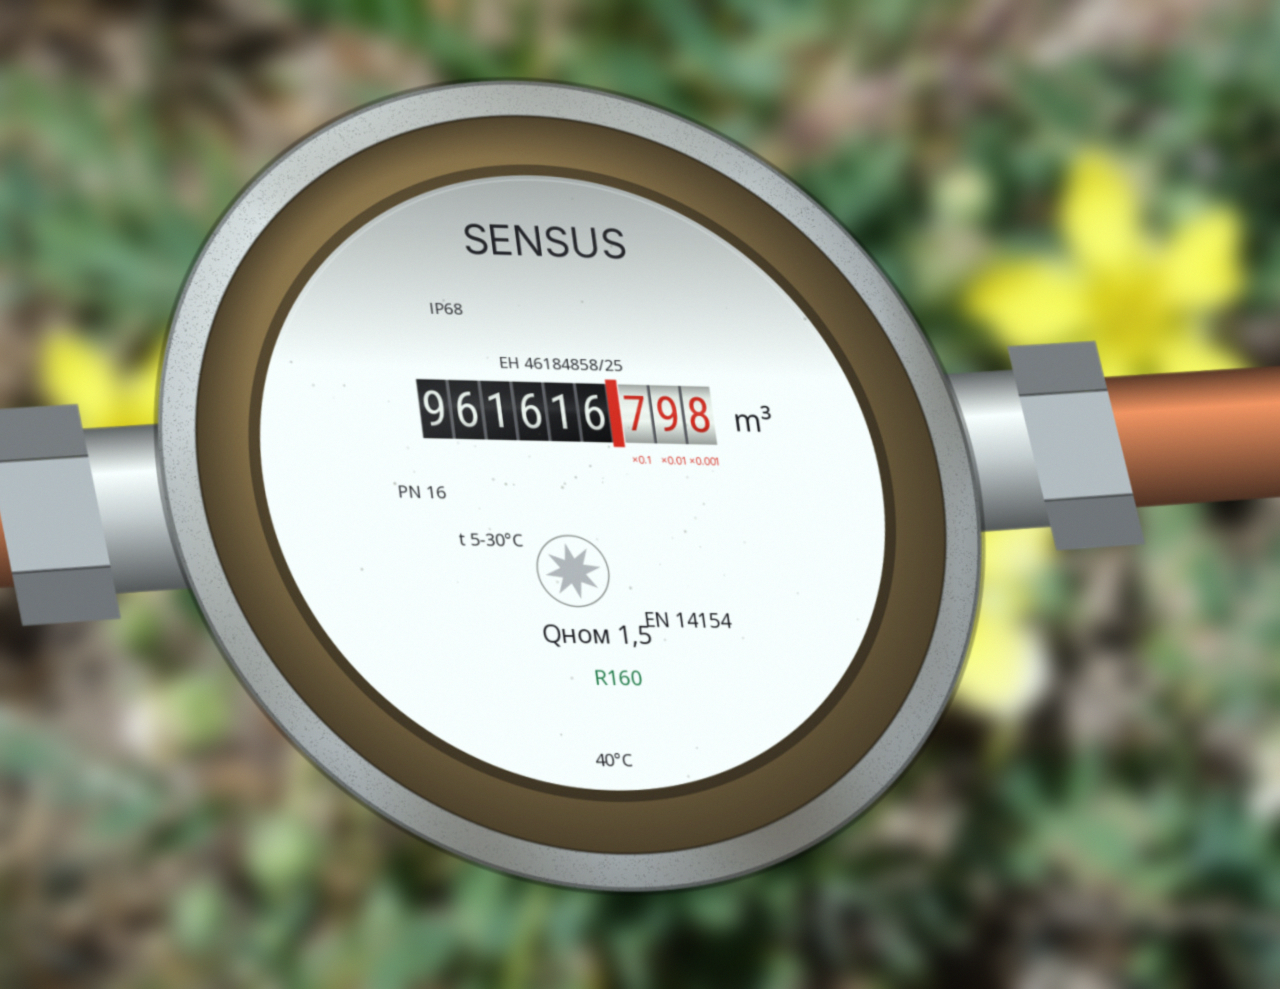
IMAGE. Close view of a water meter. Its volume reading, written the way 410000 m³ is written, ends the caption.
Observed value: 961616.798 m³
